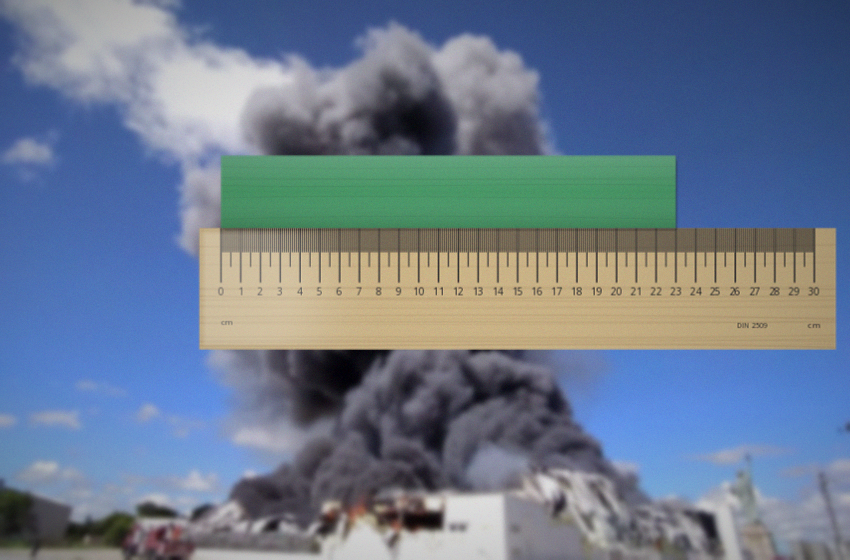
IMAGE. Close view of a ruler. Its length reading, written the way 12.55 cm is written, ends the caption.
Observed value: 23 cm
